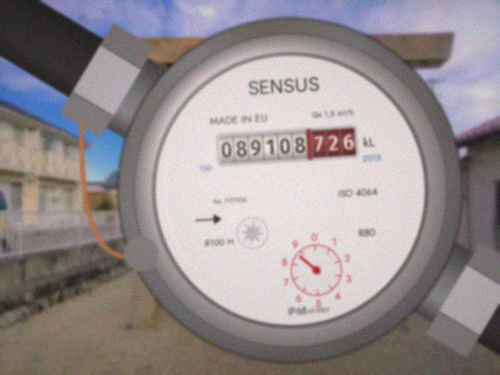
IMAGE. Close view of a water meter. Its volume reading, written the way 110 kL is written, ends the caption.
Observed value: 89108.7268 kL
